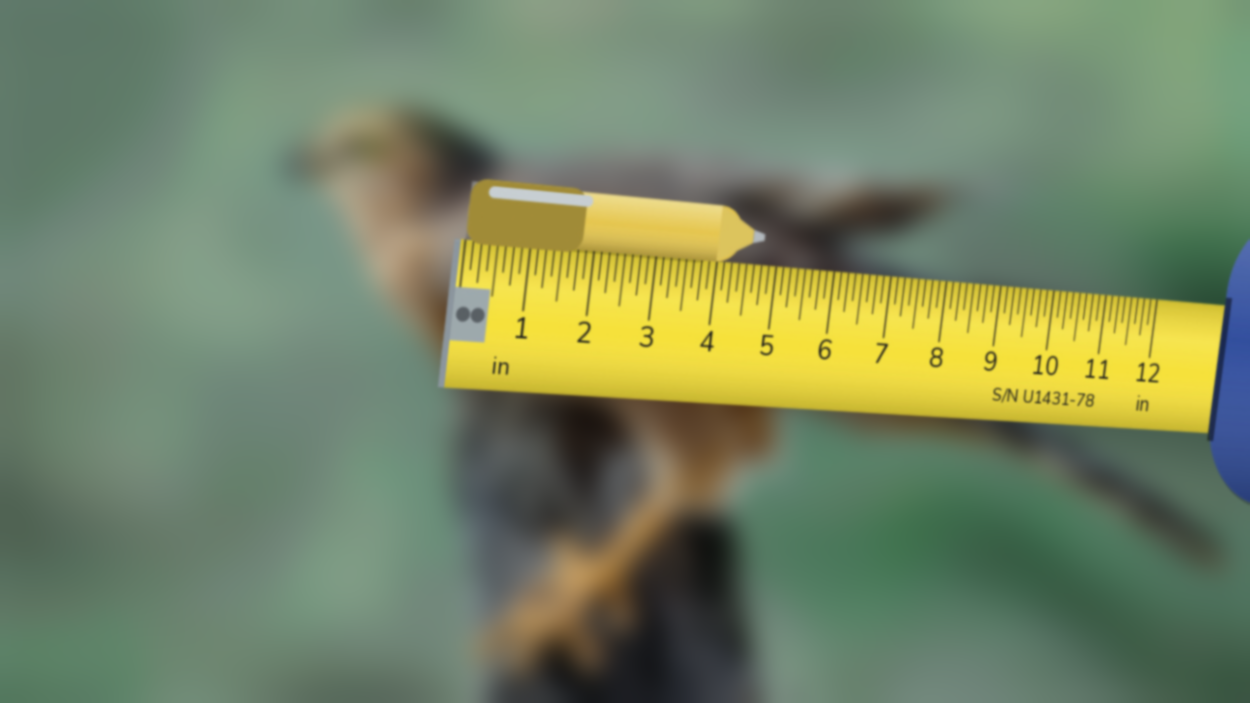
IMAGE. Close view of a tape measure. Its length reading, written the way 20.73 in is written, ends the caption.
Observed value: 4.75 in
